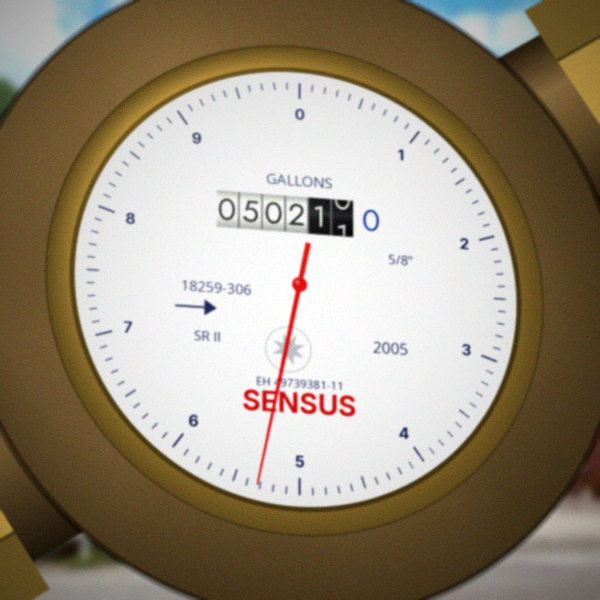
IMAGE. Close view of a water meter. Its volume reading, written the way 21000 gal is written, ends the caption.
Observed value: 502105.3 gal
